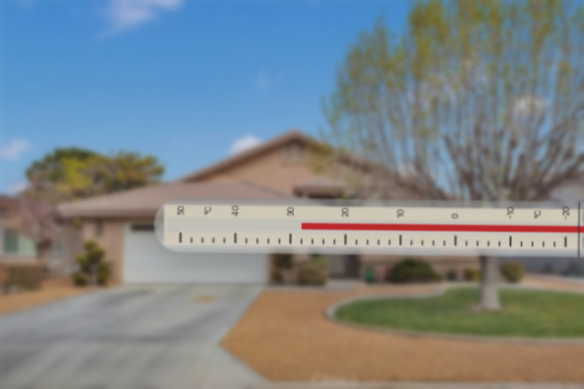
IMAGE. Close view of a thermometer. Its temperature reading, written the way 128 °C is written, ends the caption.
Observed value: 28 °C
